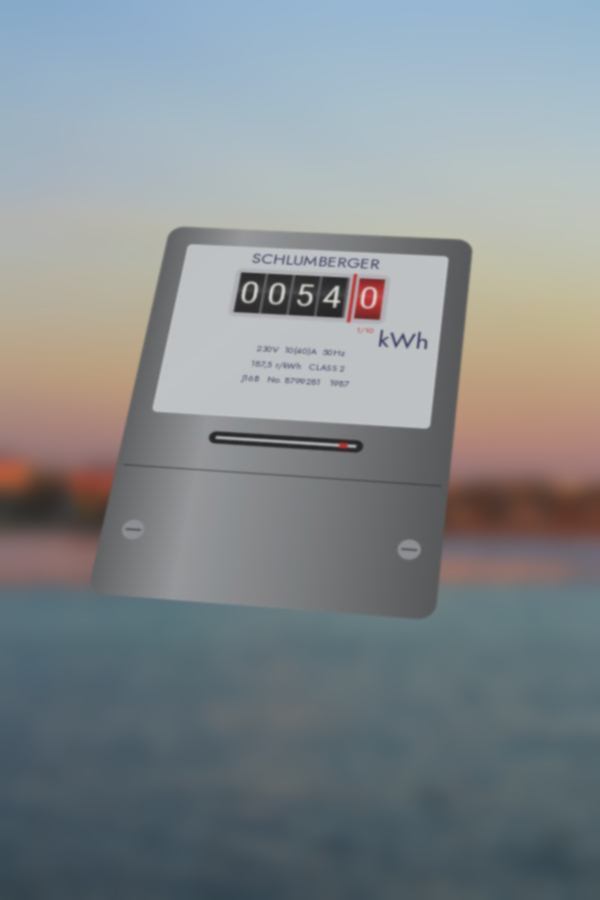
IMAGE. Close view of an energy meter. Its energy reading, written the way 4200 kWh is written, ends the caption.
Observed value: 54.0 kWh
